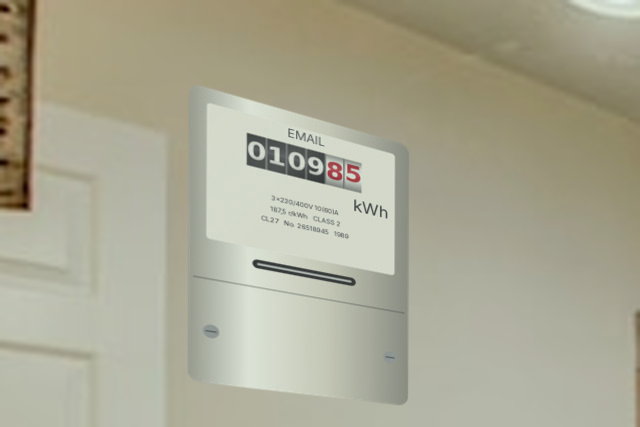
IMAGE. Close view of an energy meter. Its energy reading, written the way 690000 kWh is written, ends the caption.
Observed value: 109.85 kWh
